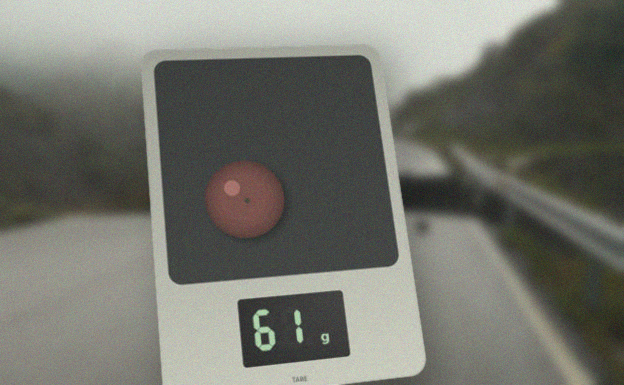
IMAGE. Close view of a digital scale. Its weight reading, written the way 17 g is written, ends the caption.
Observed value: 61 g
